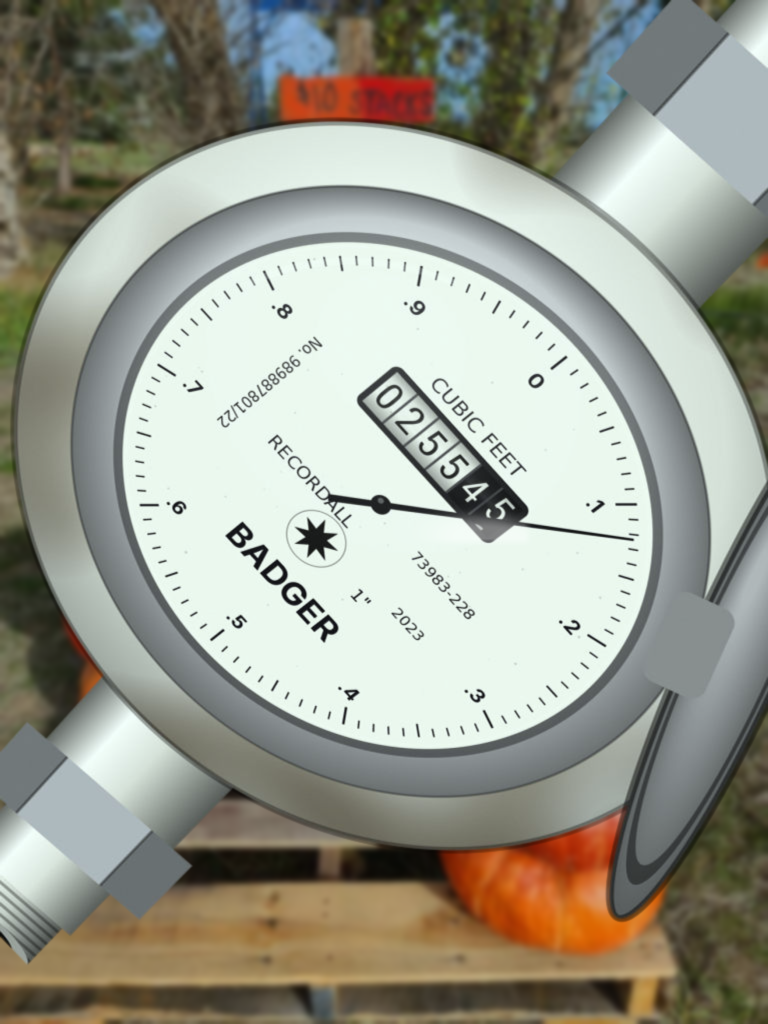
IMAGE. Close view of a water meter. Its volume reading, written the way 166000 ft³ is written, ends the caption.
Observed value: 25545.12 ft³
